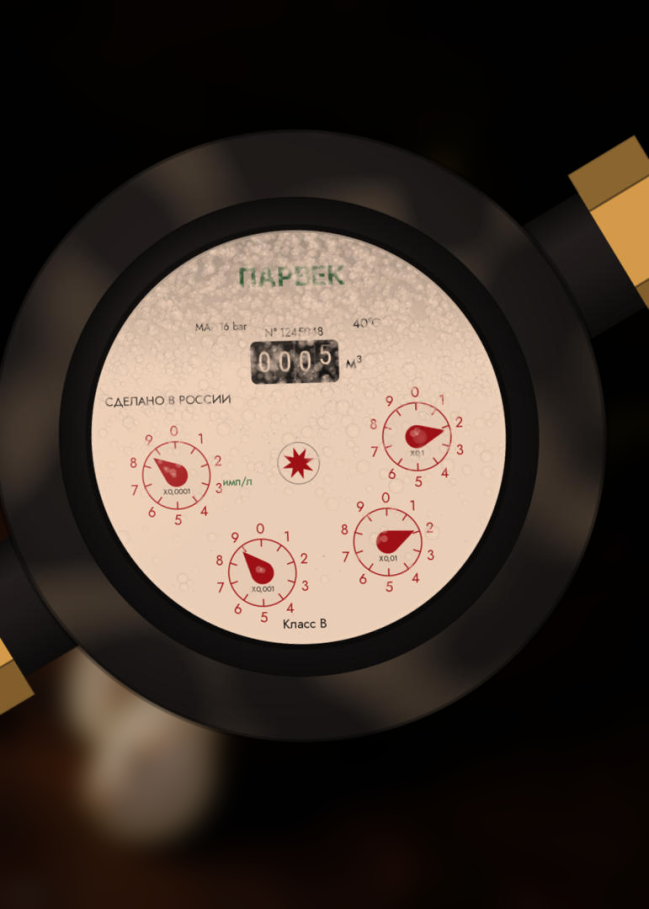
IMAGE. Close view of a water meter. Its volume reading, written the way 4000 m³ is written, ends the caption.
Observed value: 5.2188 m³
